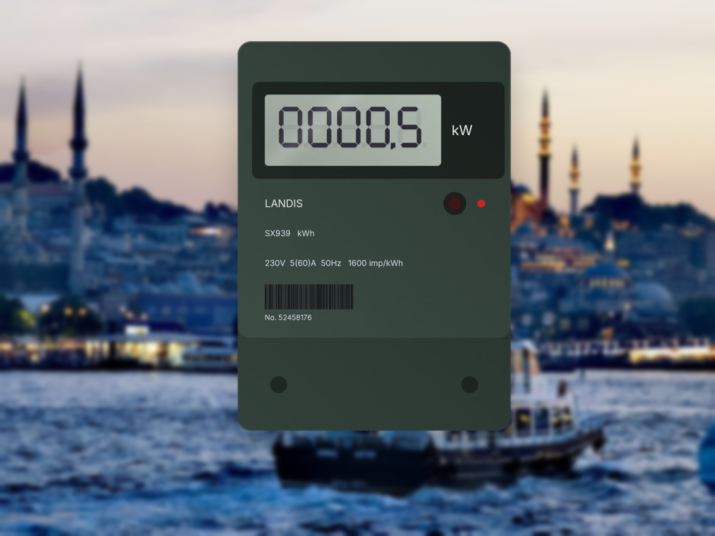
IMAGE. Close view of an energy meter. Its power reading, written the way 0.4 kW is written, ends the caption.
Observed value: 0.5 kW
